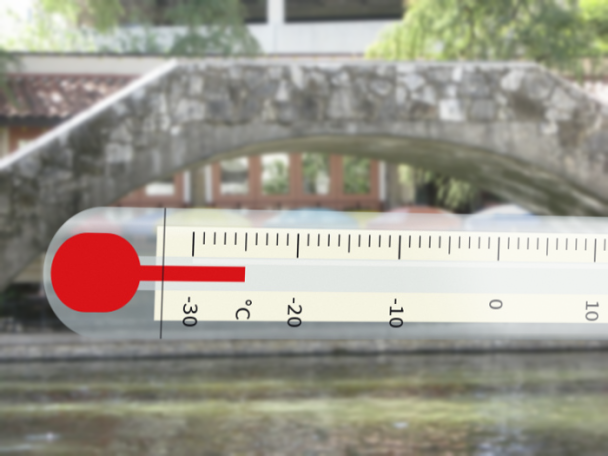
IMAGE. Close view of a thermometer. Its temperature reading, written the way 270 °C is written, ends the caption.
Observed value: -25 °C
